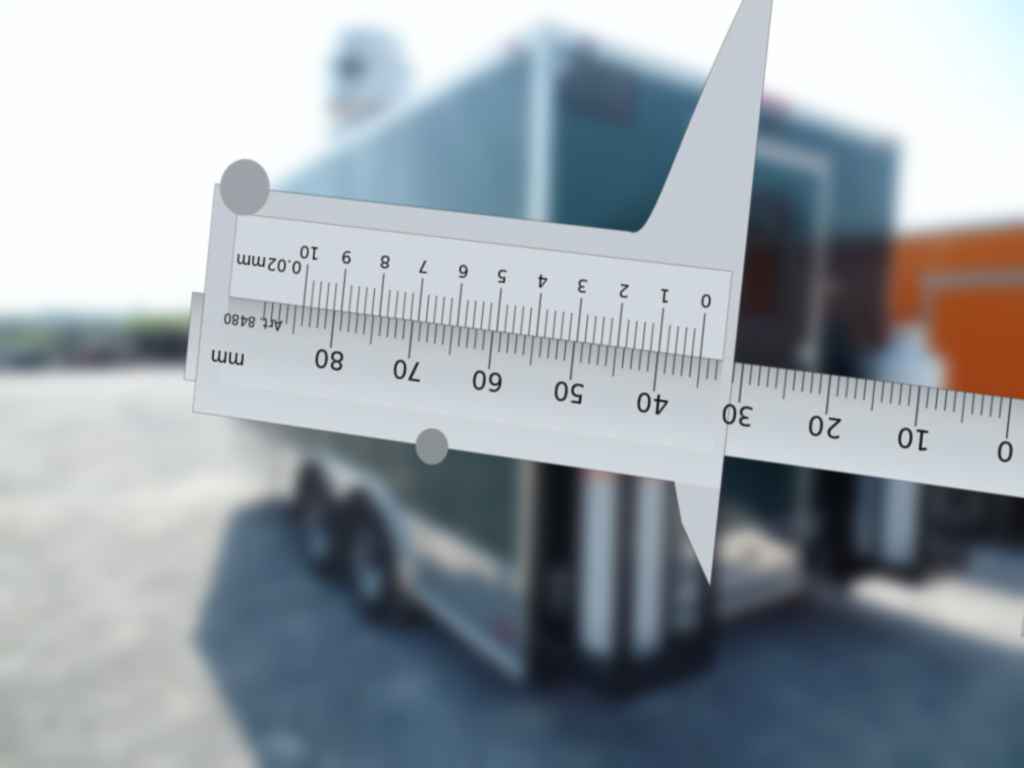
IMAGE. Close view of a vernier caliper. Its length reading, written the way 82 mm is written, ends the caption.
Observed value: 35.0 mm
